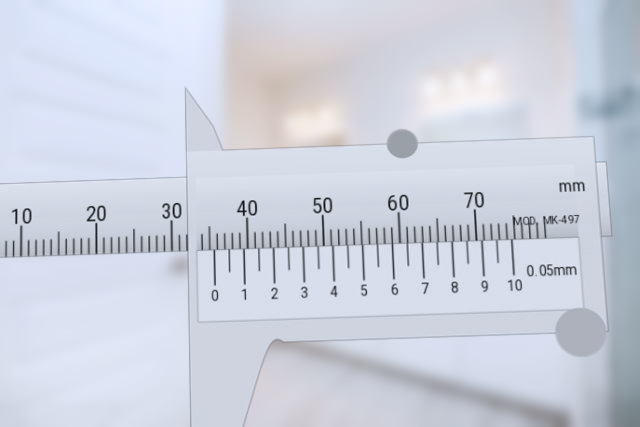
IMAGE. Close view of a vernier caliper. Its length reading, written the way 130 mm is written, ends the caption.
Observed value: 35.6 mm
